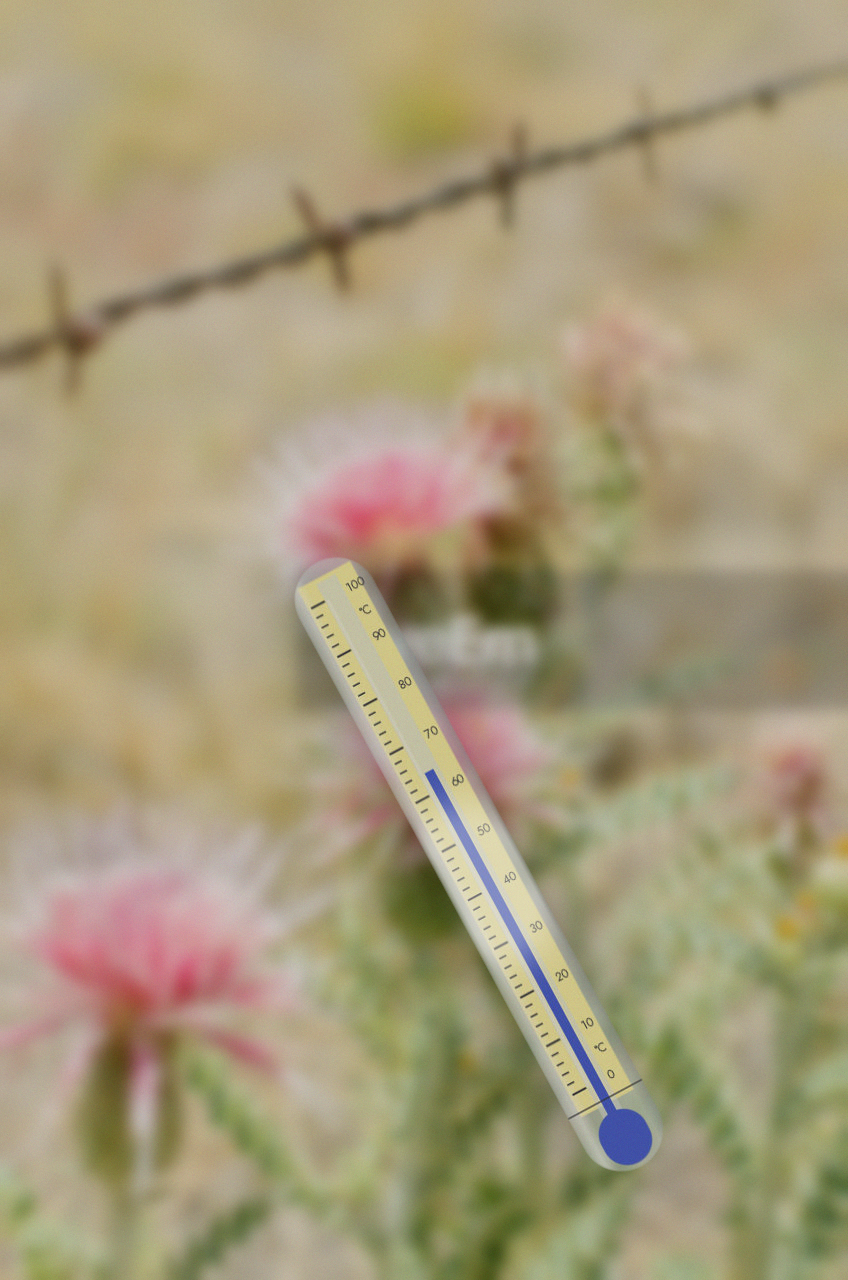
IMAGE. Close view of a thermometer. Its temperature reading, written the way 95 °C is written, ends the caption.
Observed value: 64 °C
